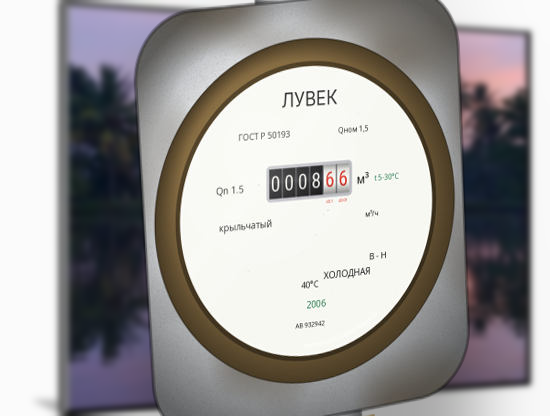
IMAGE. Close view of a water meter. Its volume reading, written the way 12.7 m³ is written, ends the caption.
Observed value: 8.66 m³
